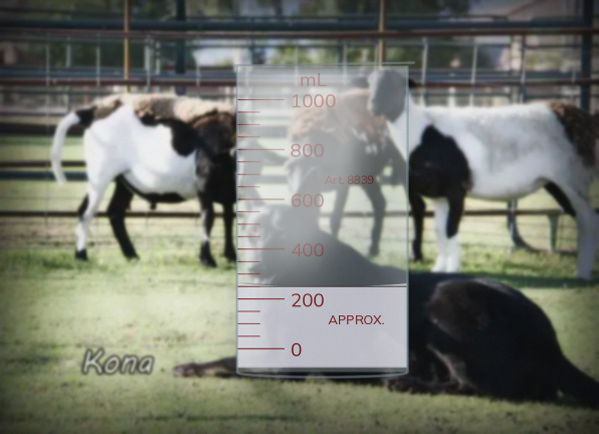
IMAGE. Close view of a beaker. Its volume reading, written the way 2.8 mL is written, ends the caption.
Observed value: 250 mL
